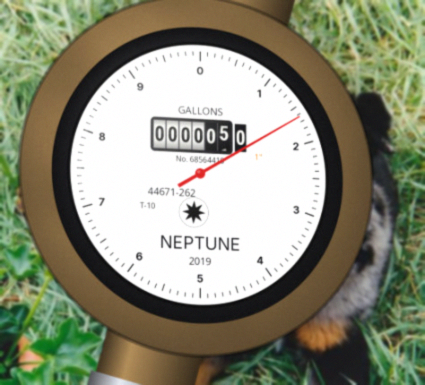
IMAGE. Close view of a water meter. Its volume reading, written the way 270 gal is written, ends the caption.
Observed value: 51.6 gal
